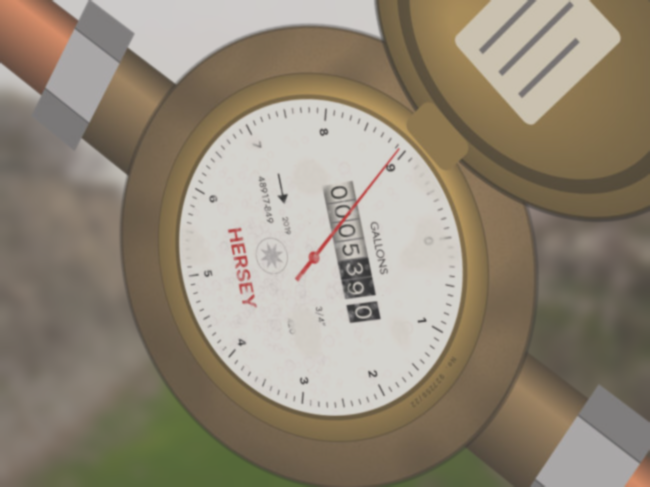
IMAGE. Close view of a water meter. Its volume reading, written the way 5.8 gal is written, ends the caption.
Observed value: 5388.9 gal
